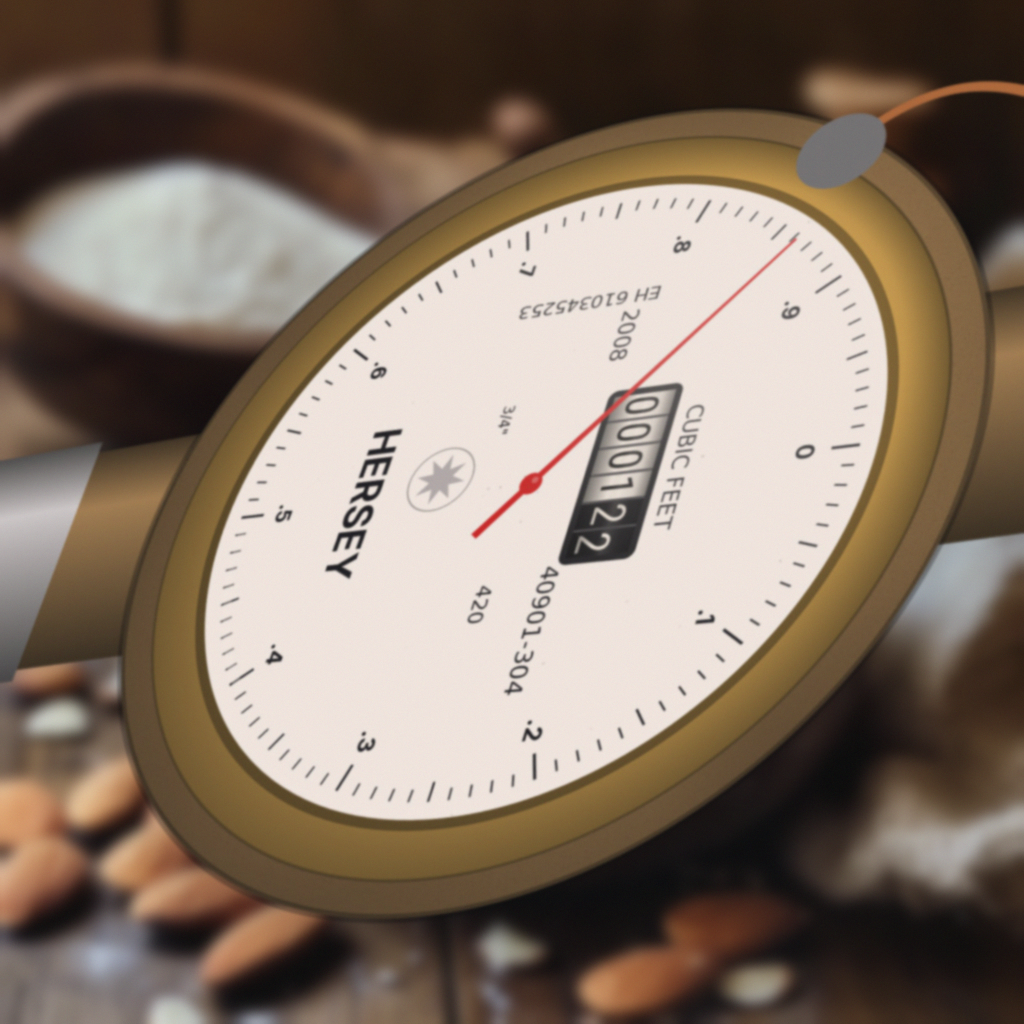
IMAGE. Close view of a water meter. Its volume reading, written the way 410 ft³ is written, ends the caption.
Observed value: 121.86 ft³
